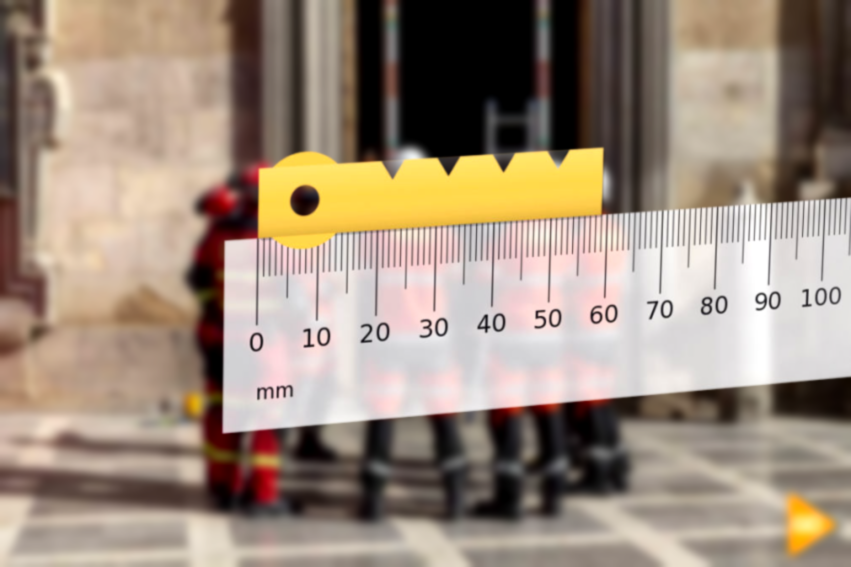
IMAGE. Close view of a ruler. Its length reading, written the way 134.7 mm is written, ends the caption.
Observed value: 59 mm
